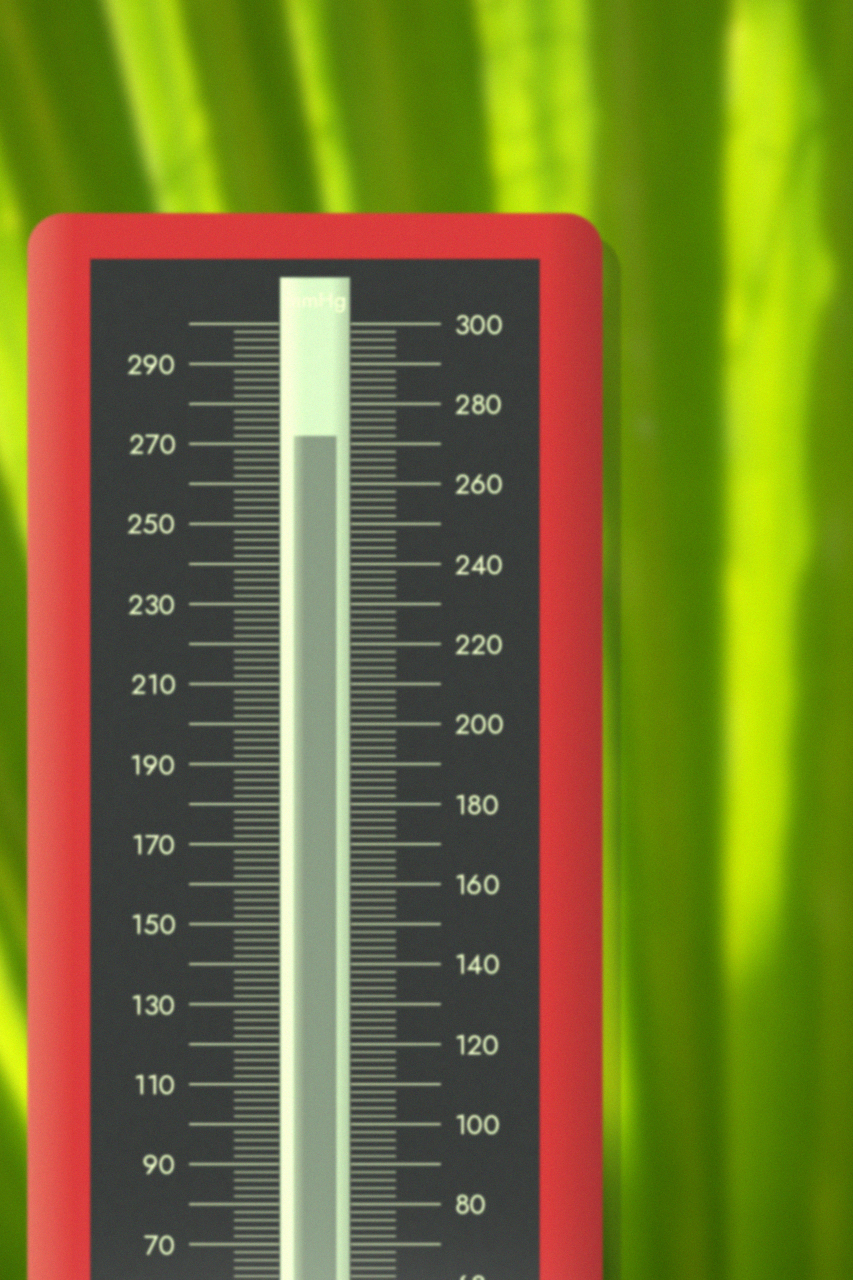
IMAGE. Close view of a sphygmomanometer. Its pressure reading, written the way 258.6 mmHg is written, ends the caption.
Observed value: 272 mmHg
